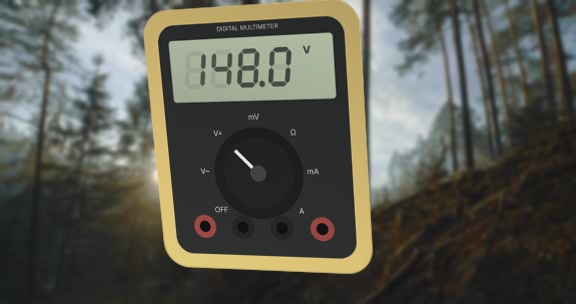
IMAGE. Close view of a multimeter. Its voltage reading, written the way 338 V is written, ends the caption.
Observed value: 148.0 V
